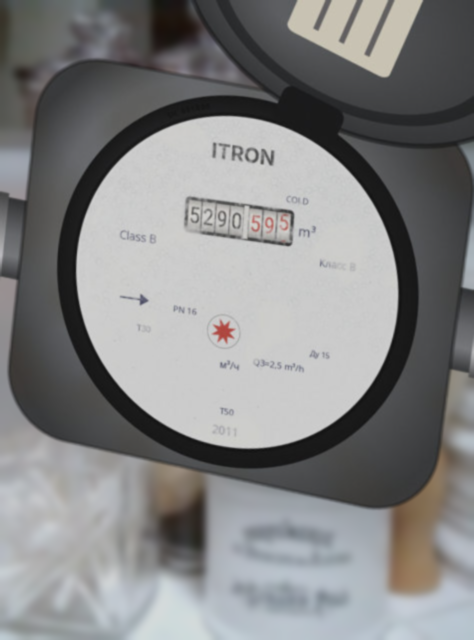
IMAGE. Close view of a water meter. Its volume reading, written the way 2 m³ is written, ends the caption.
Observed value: 5290.595 m³
